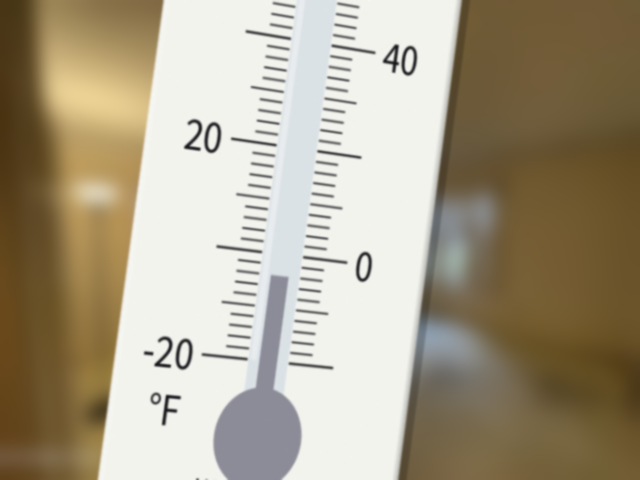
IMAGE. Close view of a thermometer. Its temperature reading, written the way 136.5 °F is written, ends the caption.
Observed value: -4 °F
